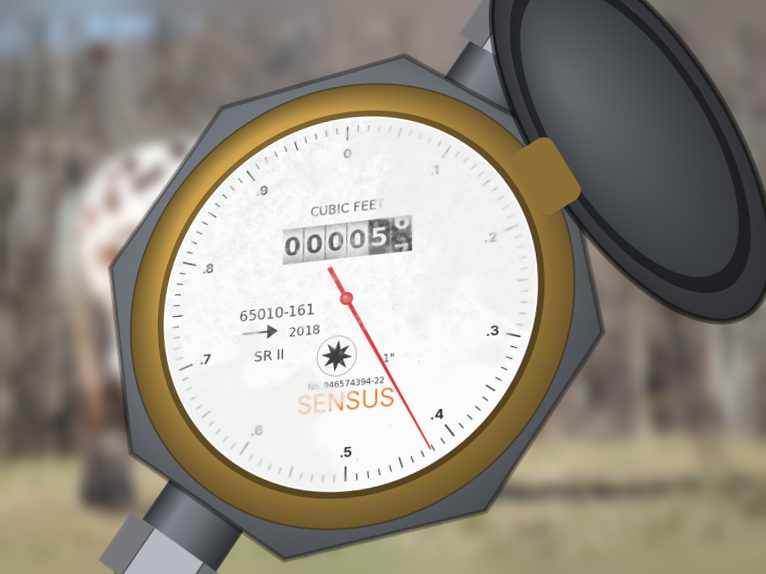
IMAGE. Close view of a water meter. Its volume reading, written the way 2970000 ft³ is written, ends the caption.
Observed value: 56.42 ft³
